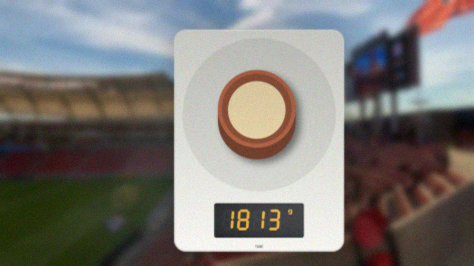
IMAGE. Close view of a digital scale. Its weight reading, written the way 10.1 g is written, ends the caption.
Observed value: 1813 g
